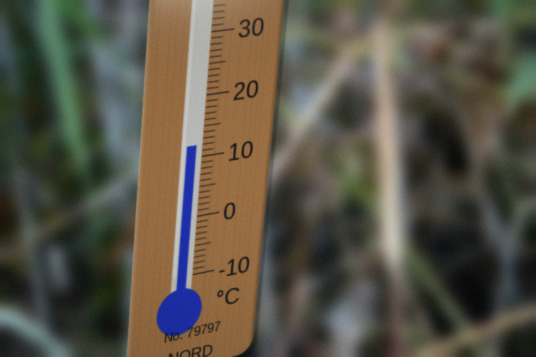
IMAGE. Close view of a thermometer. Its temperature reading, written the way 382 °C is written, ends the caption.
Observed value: 12 °C
